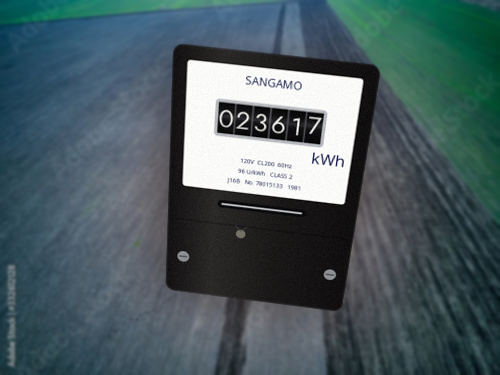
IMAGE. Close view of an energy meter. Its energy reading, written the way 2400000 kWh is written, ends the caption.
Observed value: 23617 kWh
